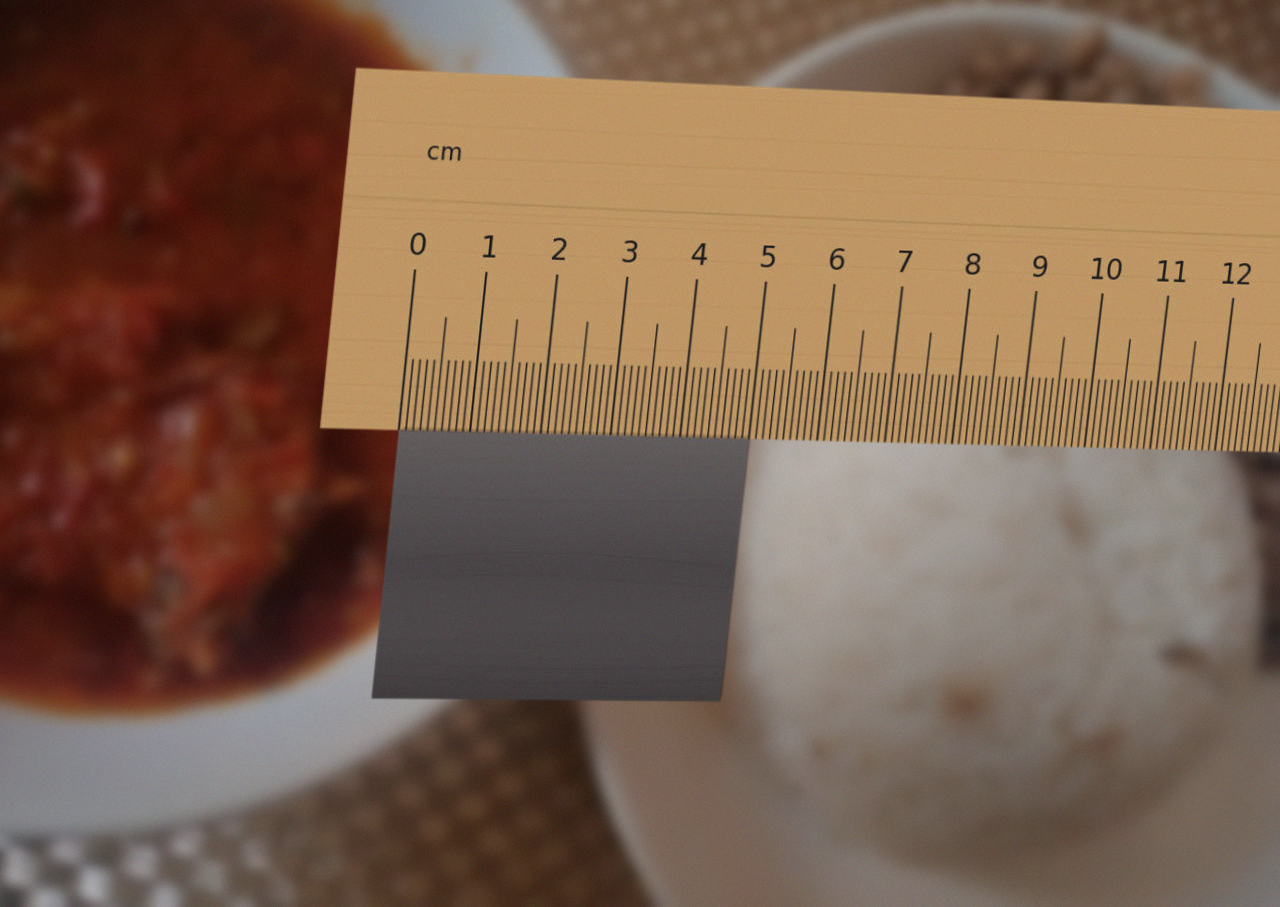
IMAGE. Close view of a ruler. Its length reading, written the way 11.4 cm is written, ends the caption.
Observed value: 5 cm
